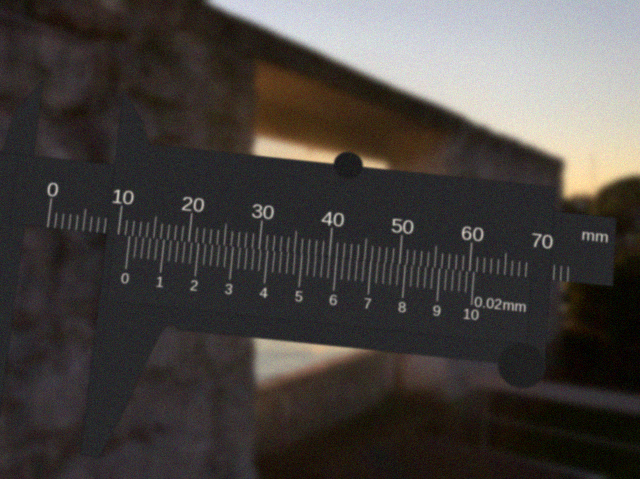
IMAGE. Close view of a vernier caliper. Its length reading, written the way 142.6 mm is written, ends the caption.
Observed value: 11.6 mm
